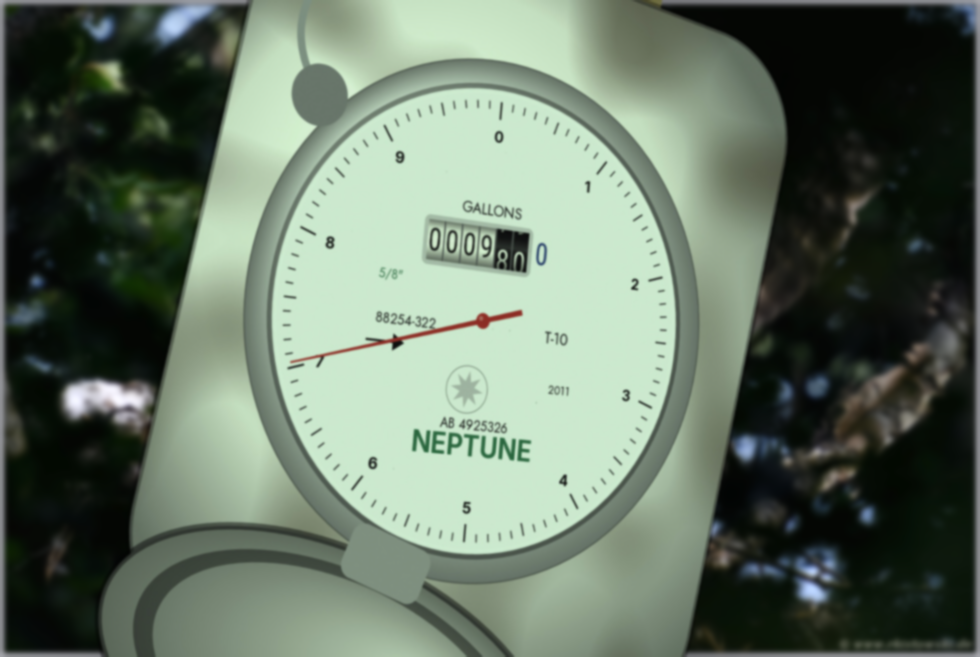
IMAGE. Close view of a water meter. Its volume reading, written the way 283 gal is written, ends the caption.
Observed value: 9797.0 gal
